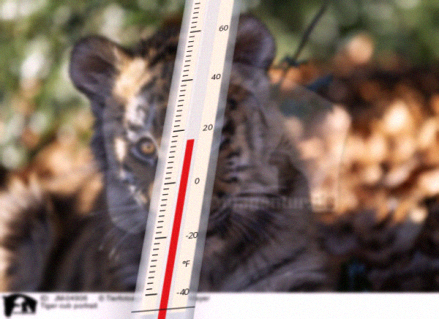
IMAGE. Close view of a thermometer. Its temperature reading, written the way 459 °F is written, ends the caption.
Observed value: 16 °F
